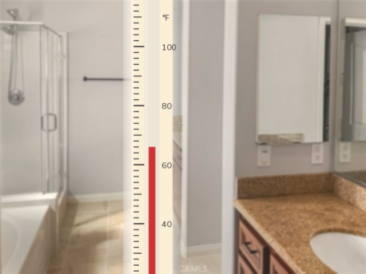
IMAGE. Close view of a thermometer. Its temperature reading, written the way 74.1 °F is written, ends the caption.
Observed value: 66 °F
